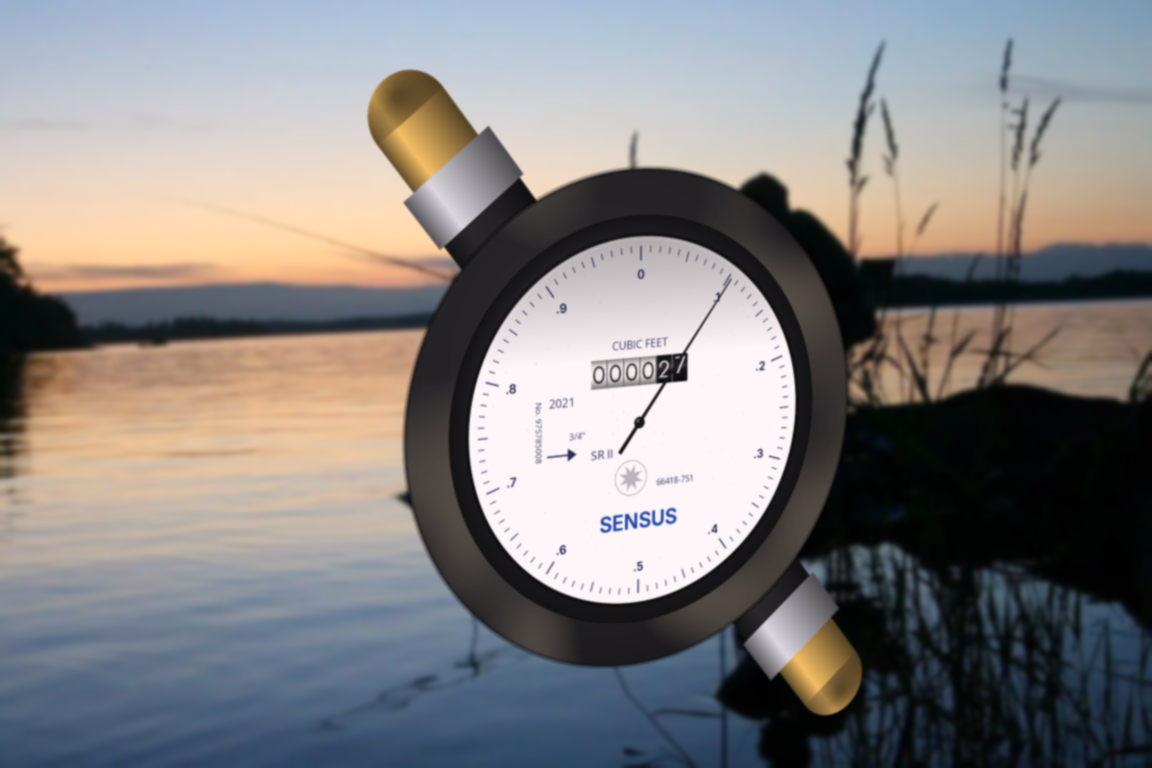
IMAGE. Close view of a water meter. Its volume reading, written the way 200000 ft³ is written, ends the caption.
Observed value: 27.10 ft³
